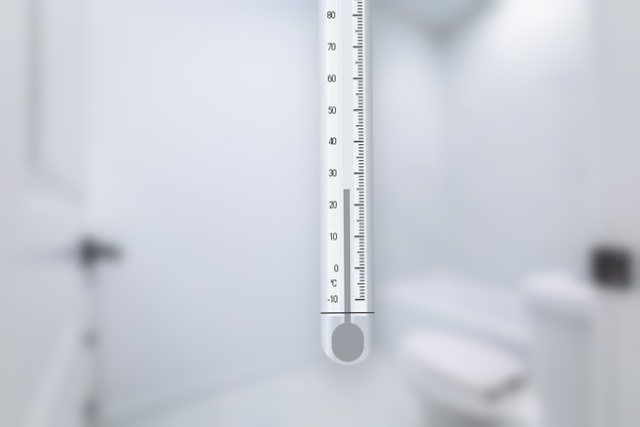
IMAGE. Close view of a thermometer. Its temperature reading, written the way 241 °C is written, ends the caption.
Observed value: 25 °C
